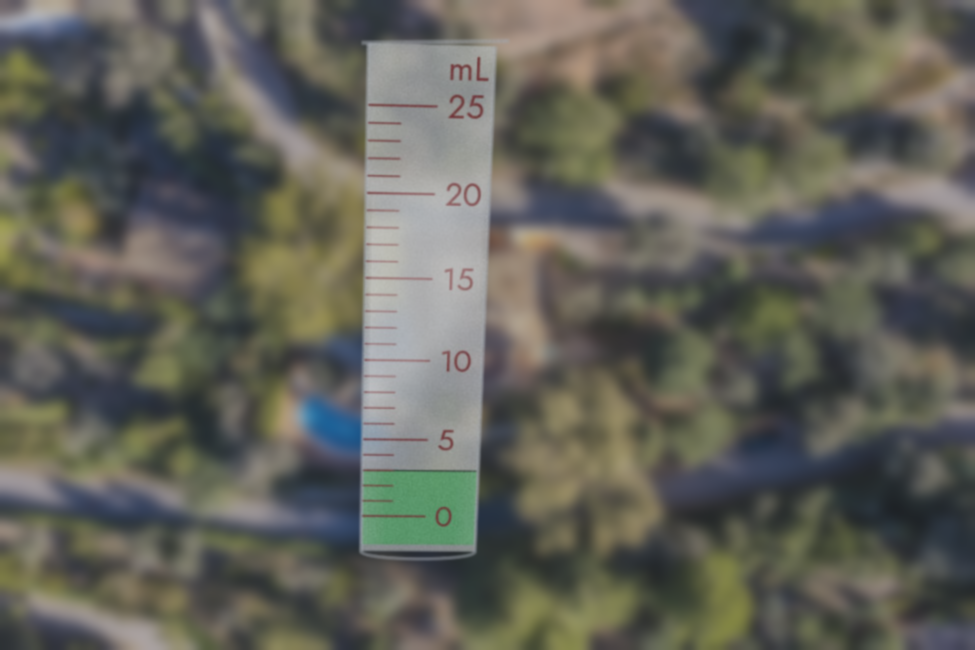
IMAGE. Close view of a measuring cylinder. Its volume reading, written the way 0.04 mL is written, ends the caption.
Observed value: 3 mL
